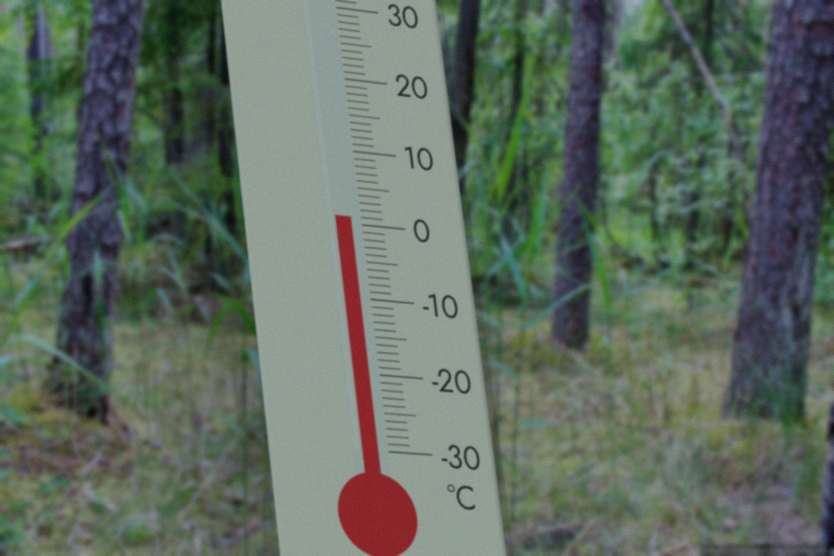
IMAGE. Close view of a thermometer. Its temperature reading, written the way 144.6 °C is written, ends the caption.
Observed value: 1 °C
